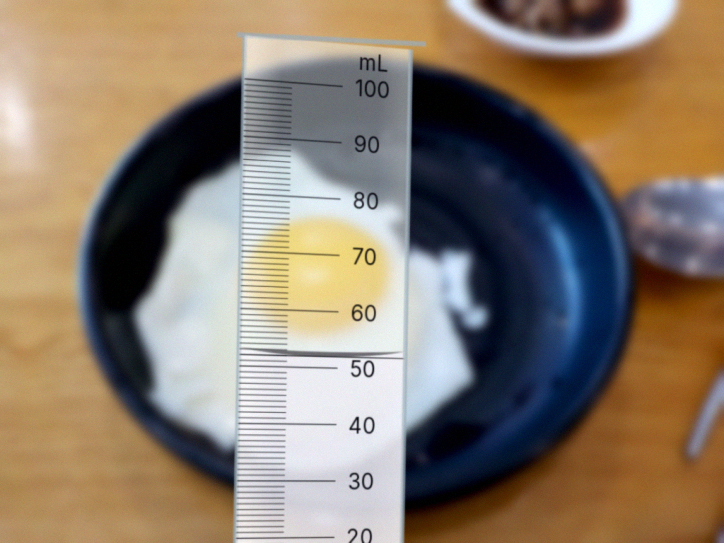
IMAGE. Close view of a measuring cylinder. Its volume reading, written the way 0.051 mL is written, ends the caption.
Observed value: 52 mL
